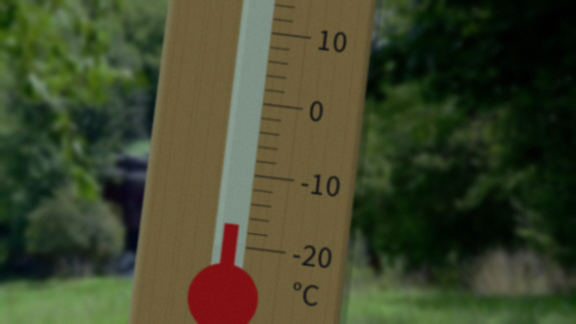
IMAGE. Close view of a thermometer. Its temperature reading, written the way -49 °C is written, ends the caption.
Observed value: -17 °C
